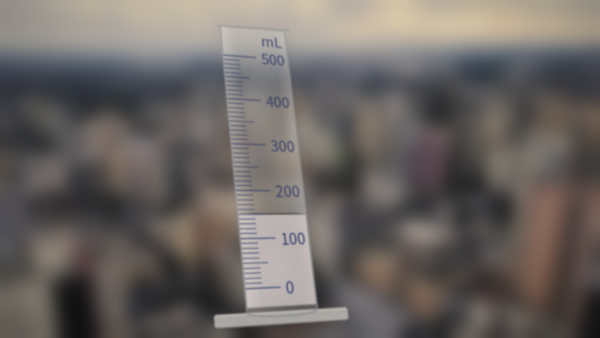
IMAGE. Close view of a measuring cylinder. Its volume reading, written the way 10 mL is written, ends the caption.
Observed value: 150 mL
